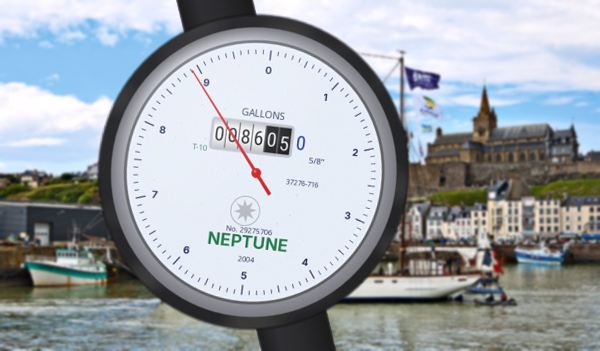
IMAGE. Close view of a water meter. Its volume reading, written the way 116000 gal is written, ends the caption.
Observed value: 86048.9 gal
